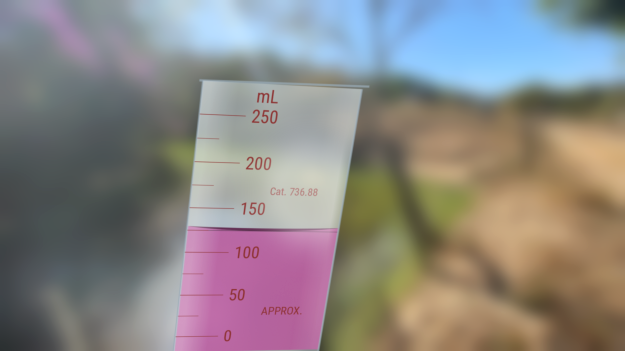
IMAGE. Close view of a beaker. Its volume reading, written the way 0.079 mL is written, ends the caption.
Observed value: 125 mL
